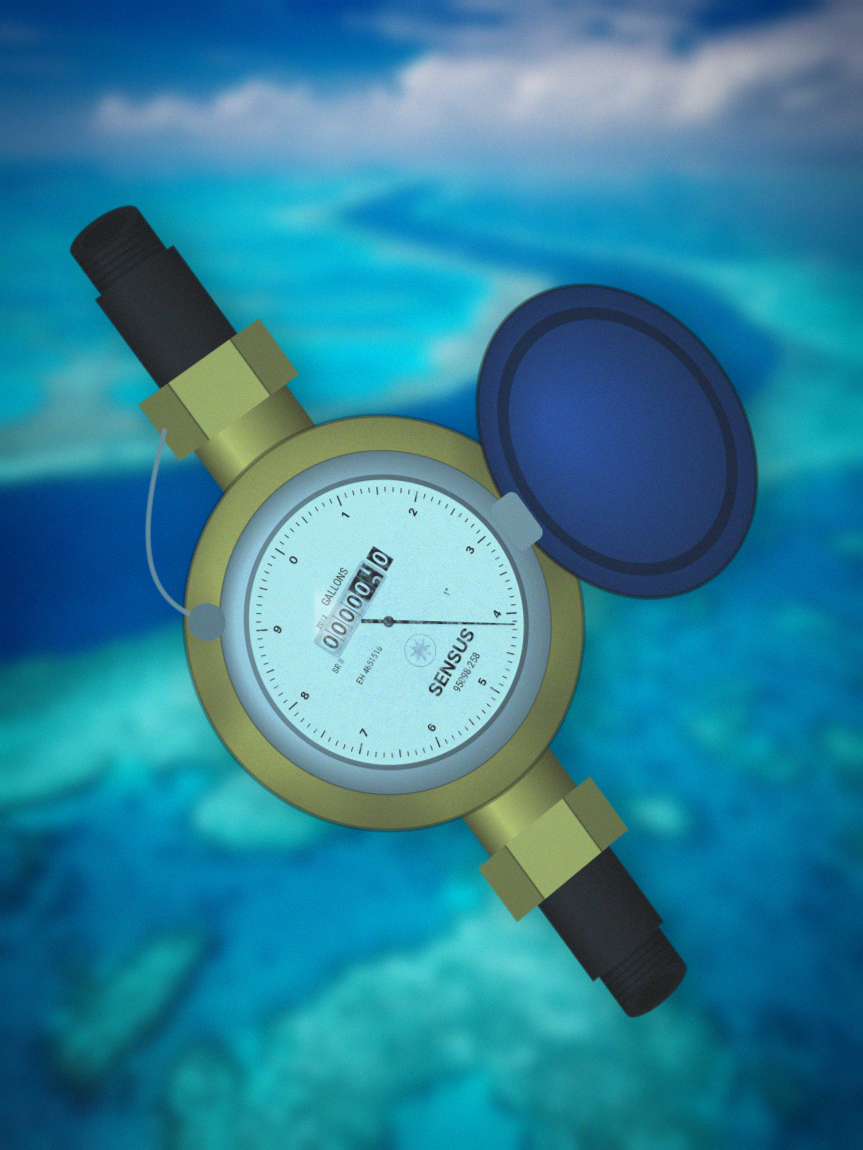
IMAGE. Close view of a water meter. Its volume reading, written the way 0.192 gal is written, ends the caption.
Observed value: 14.1 gal
